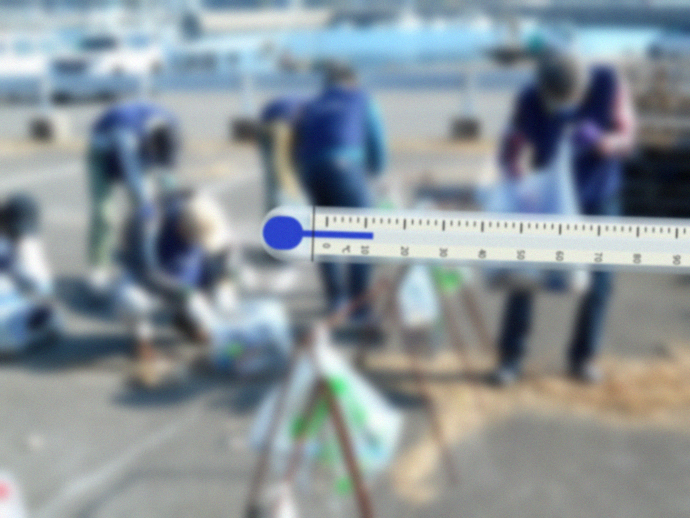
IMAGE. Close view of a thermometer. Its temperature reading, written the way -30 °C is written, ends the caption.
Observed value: 12 °C
